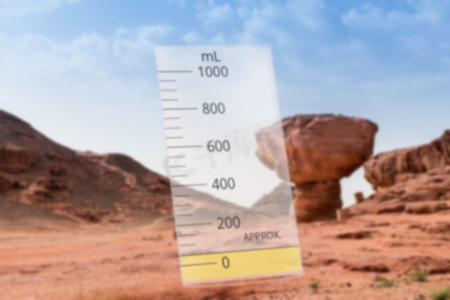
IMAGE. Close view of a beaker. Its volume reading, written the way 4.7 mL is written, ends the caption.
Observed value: 50 mL
